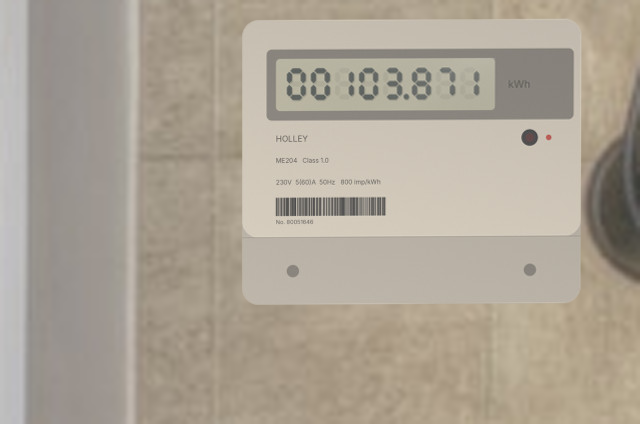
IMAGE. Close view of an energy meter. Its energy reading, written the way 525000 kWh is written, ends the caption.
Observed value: 103.871 kWh
